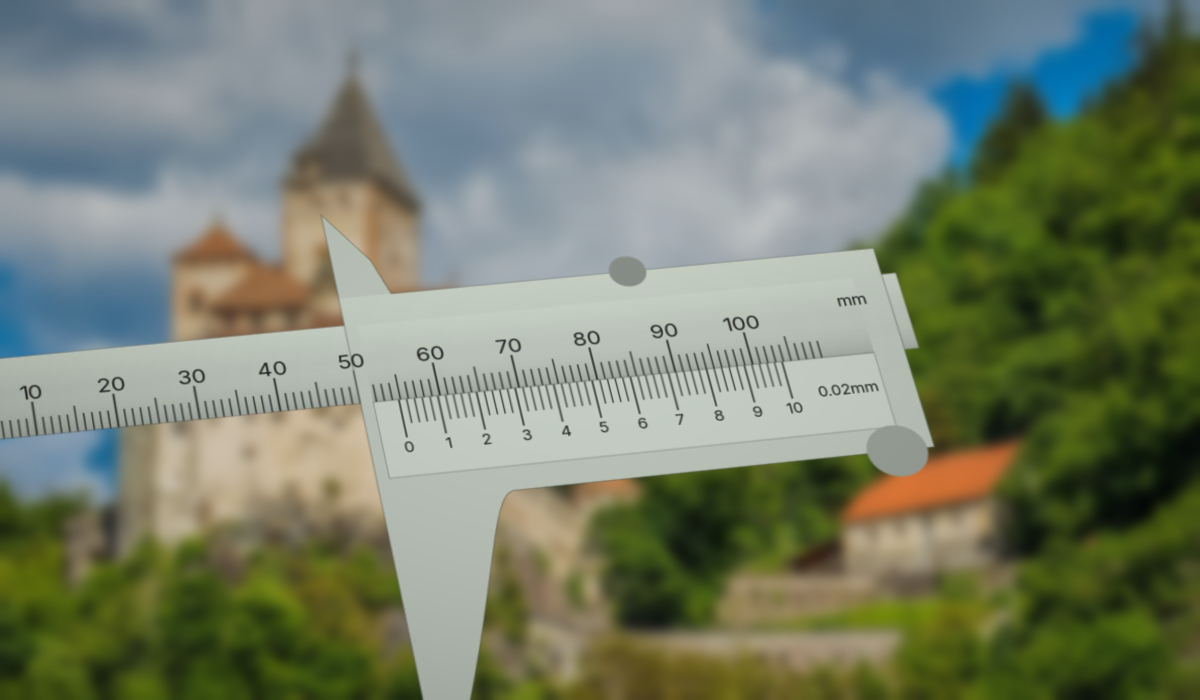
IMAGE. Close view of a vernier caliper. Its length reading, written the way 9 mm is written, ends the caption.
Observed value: 54.8 mm
